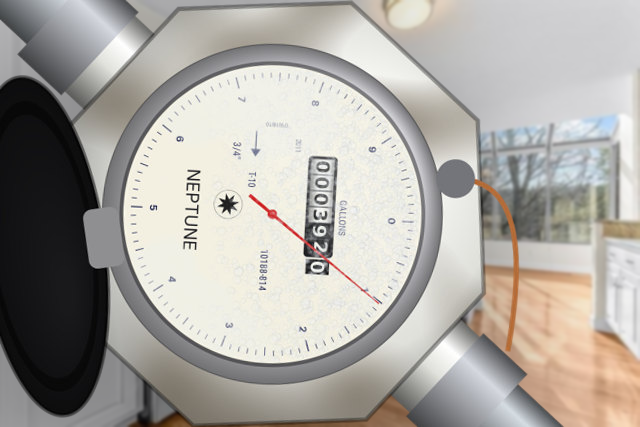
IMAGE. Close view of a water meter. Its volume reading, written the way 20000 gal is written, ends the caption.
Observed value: 3921.0 gal
